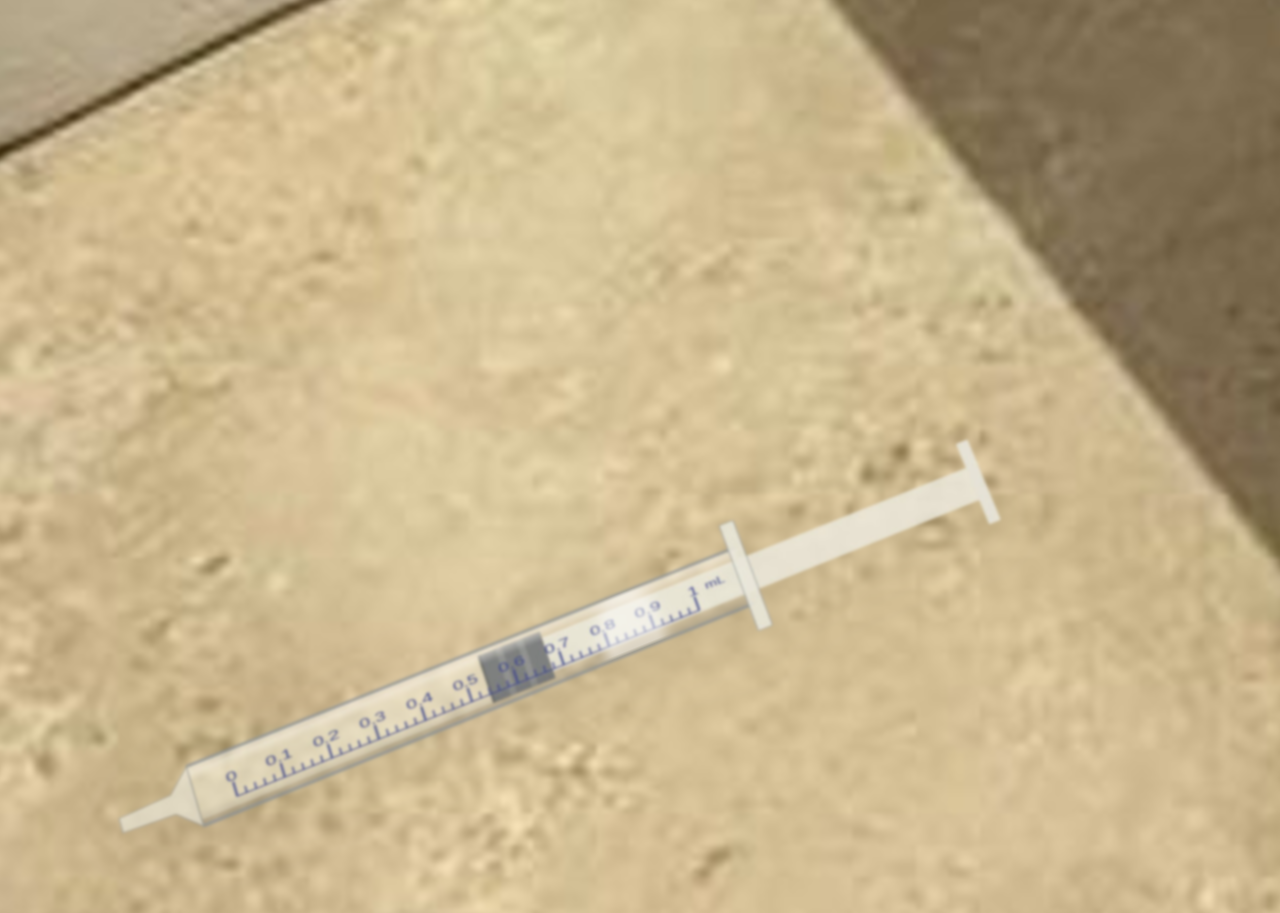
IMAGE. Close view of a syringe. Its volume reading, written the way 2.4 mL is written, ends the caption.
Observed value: 0.54 mL
